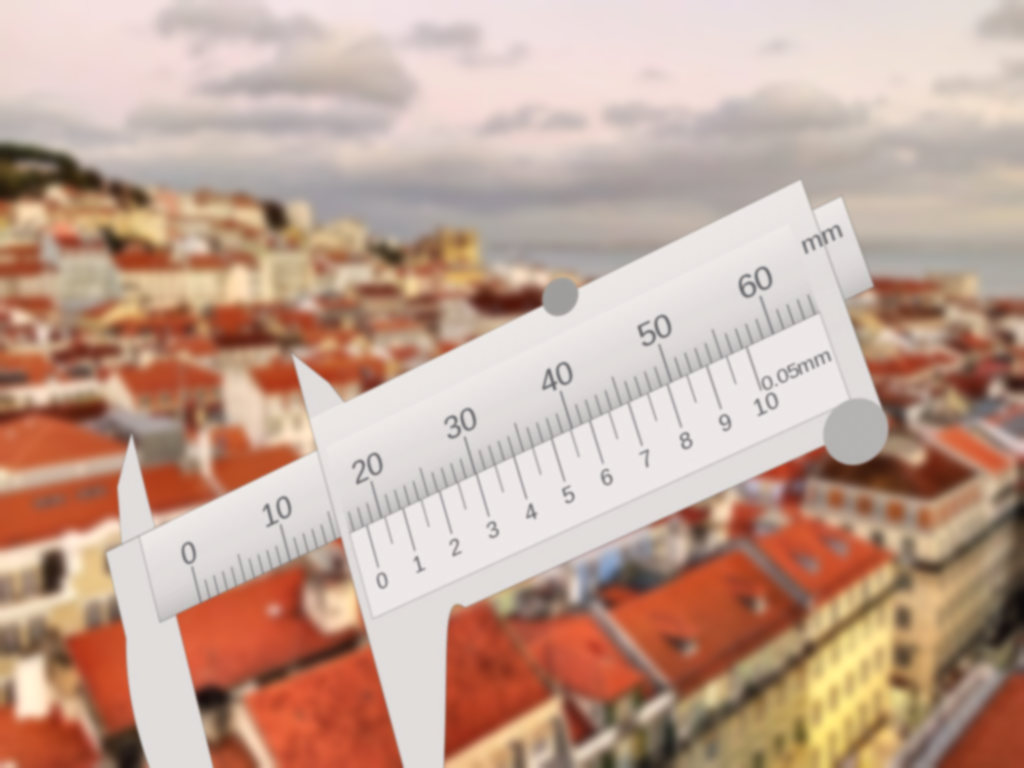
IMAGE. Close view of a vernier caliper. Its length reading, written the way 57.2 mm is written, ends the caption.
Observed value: 18.4 mm
